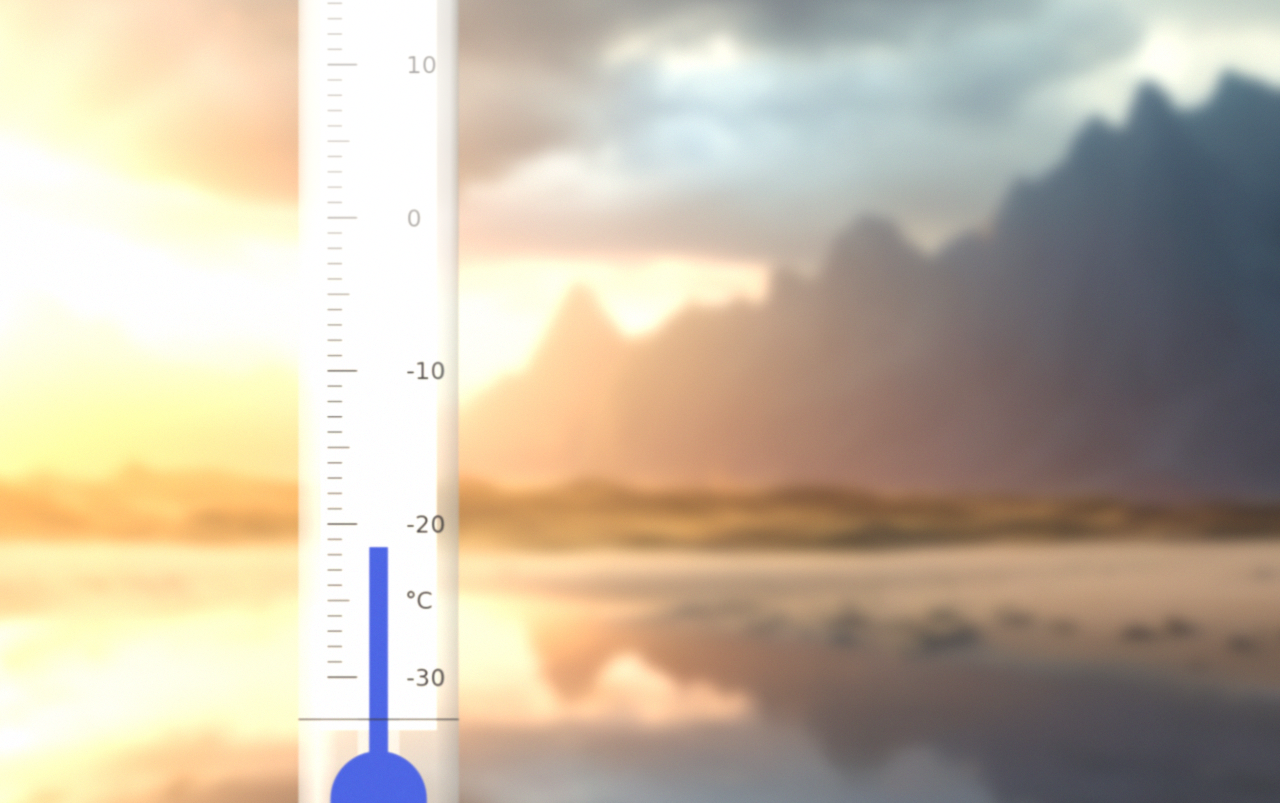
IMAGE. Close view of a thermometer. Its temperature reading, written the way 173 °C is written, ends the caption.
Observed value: -21.5 °C
